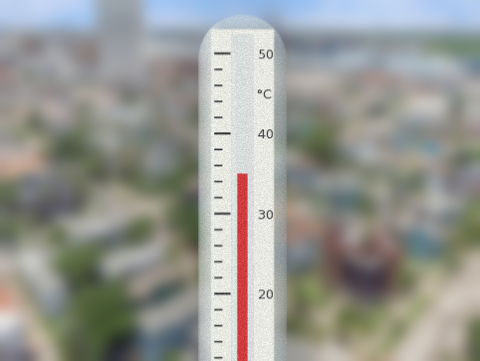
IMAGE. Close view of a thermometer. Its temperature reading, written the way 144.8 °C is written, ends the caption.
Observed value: 35 °C
